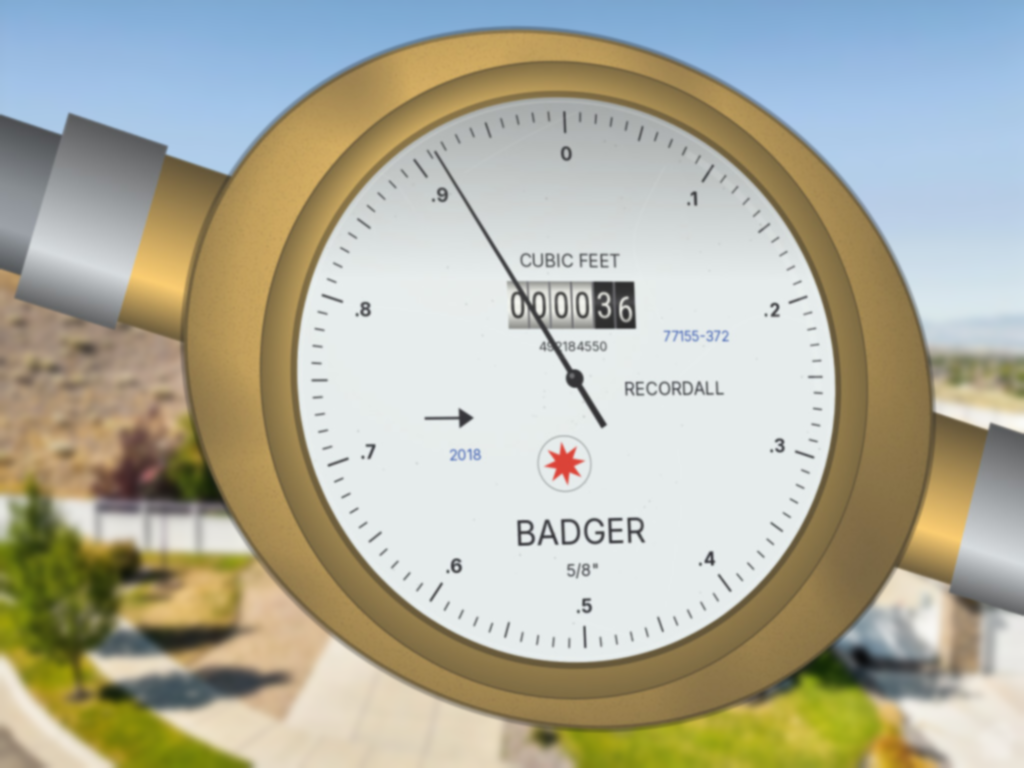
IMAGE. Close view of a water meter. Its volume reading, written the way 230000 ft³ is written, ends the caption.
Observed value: 35.91 ft³
